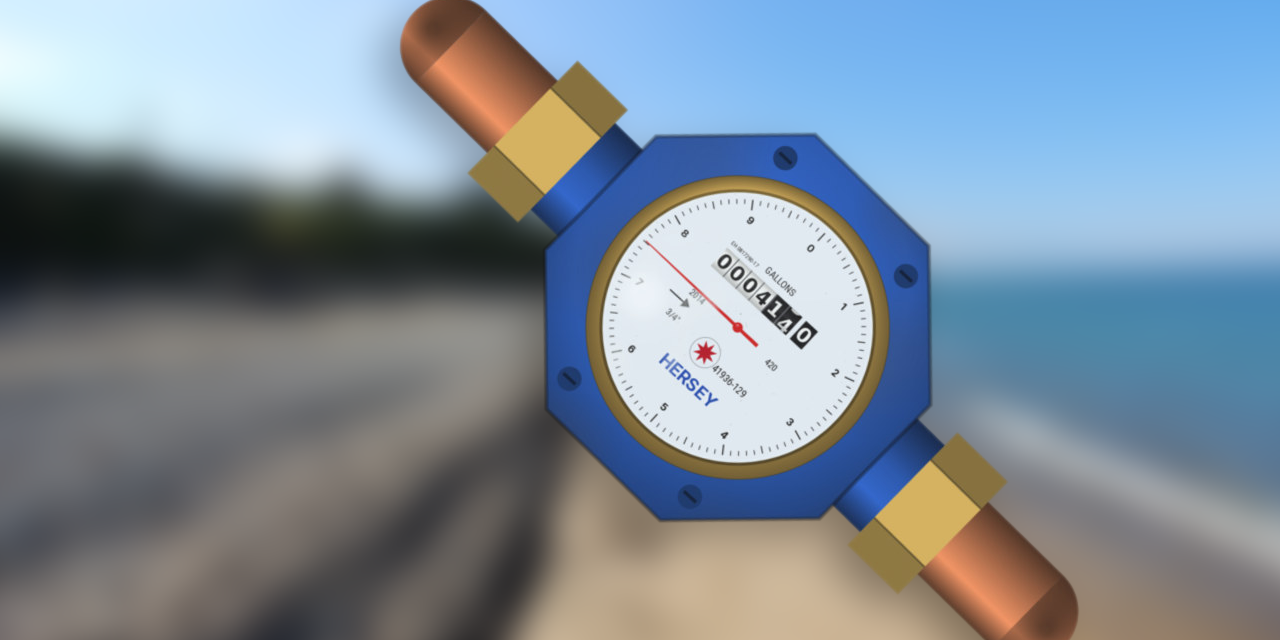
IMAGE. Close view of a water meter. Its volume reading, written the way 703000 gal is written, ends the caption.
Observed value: 4137.5 gal
